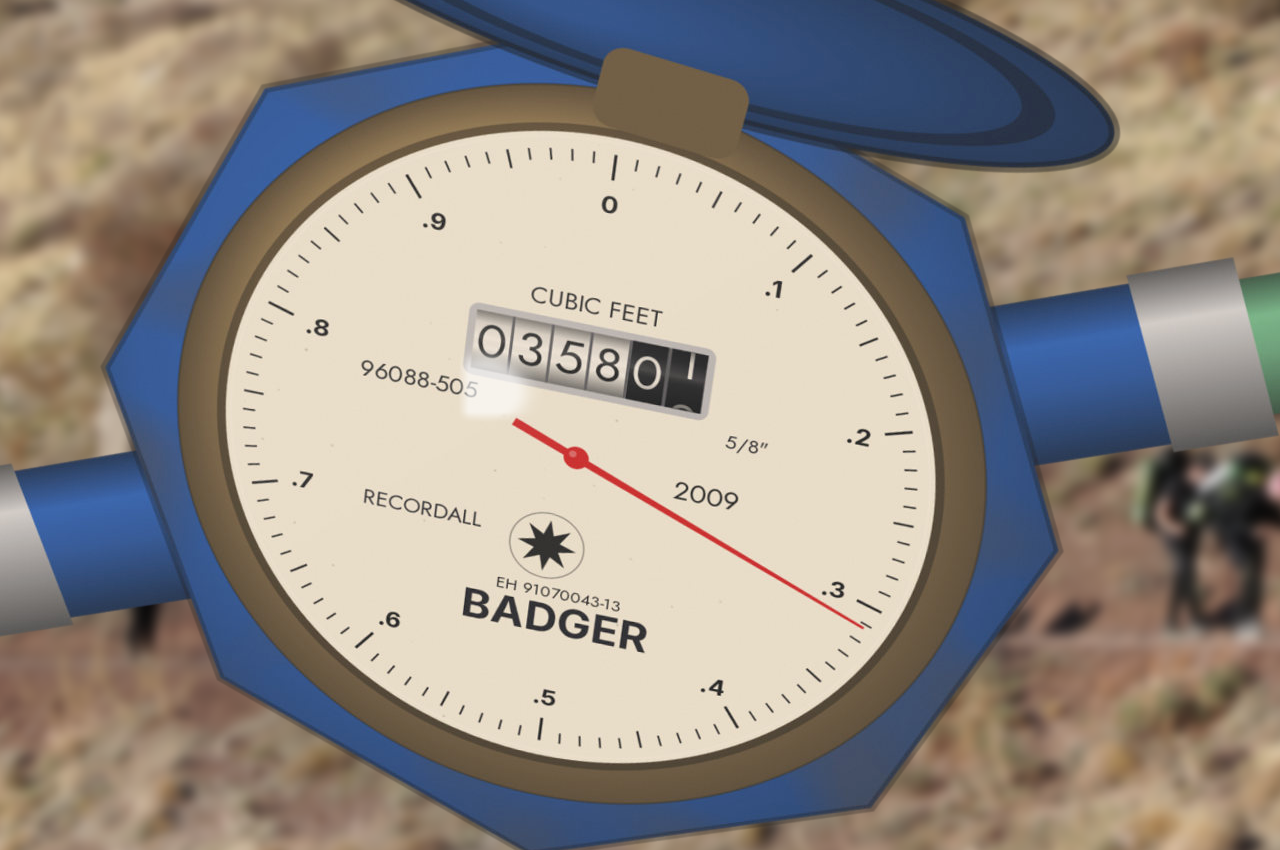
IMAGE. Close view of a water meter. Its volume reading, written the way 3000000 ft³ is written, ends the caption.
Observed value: 35801.31 ft³
